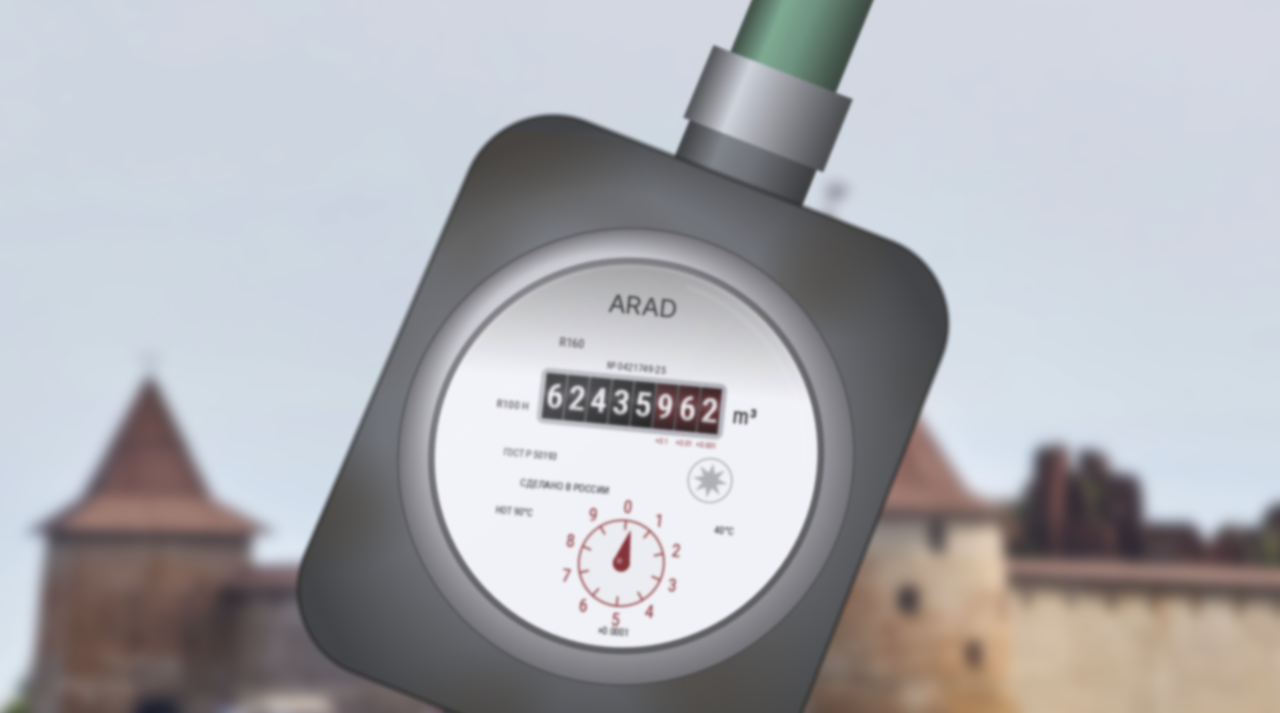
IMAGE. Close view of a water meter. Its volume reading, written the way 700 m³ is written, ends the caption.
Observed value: 62435.9620 m³
